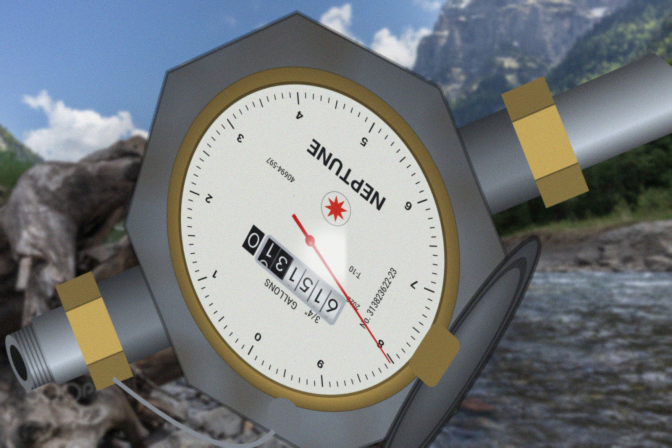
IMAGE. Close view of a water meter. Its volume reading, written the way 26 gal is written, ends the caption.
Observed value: 6151308.0 gal
